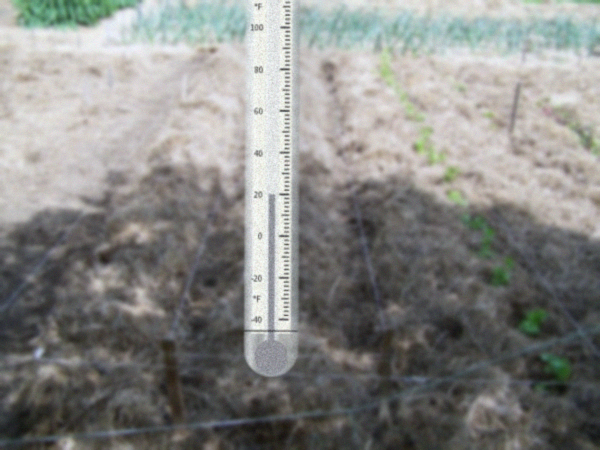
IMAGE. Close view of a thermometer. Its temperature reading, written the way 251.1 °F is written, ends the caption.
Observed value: 20 °F
